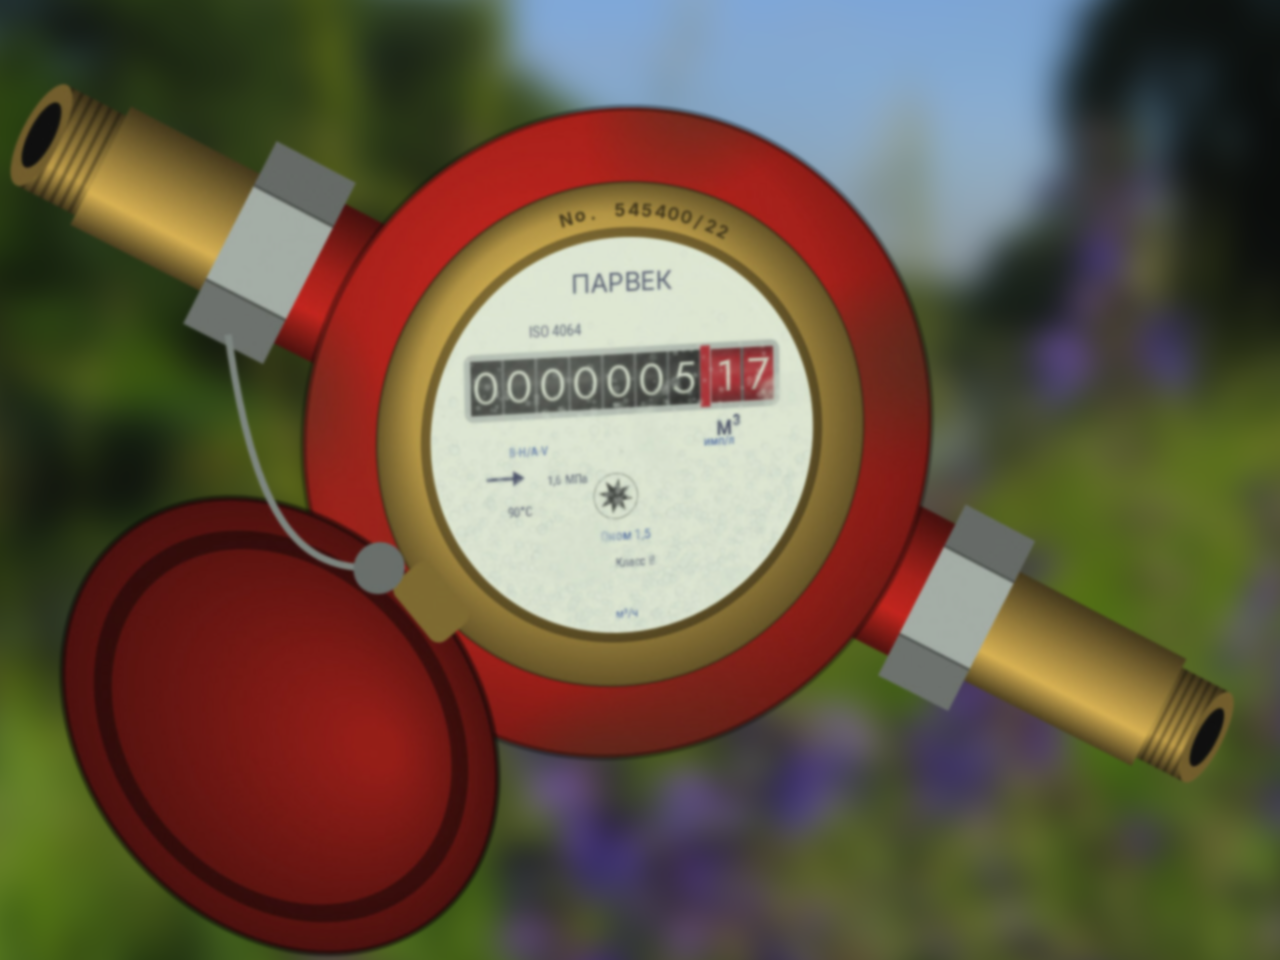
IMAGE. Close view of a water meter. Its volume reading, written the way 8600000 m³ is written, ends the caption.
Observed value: 5.17 m³
